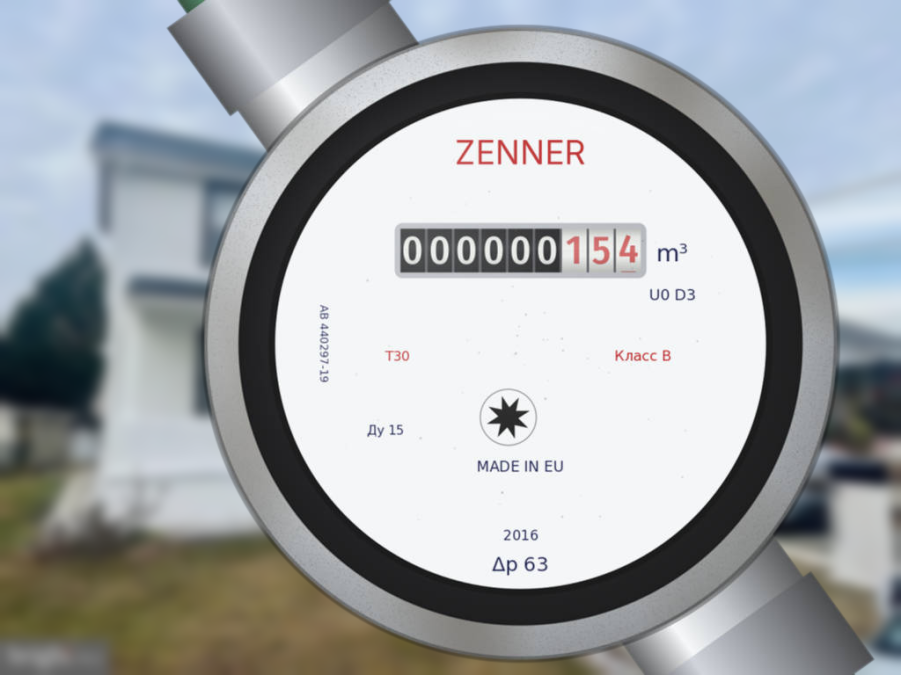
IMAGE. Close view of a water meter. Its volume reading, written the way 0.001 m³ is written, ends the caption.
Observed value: 0.154 m³
